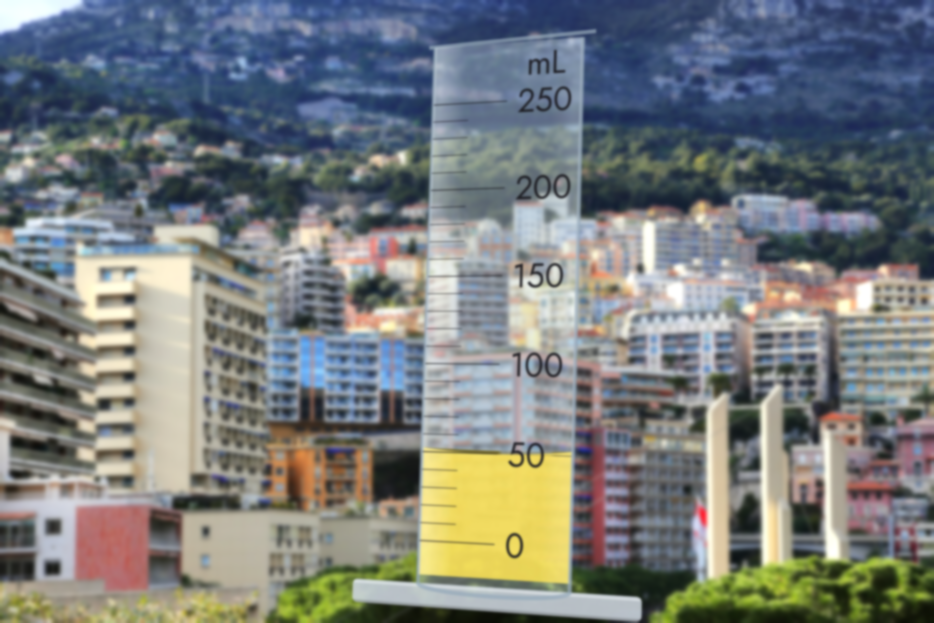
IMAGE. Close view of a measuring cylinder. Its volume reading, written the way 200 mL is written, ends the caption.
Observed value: 50 mL
